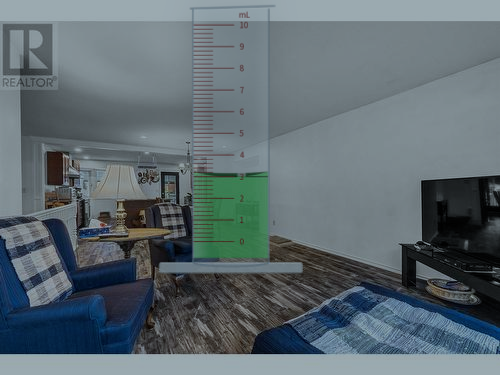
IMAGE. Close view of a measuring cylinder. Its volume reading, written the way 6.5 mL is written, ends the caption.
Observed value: 3 mL
